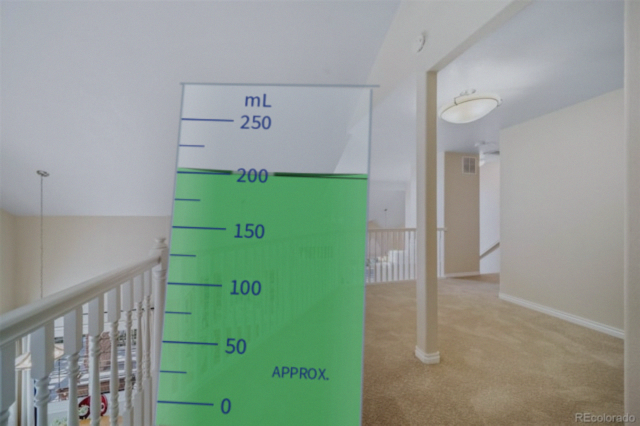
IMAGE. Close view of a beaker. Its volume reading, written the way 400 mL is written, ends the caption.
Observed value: 200 mL
